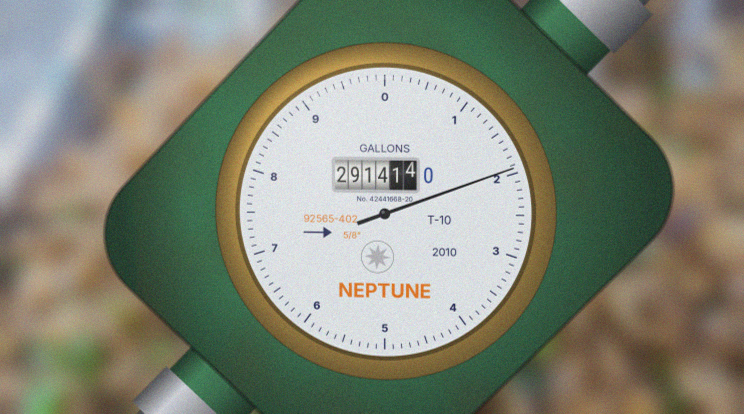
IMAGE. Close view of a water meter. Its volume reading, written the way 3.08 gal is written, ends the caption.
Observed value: 2914141.9 gal
